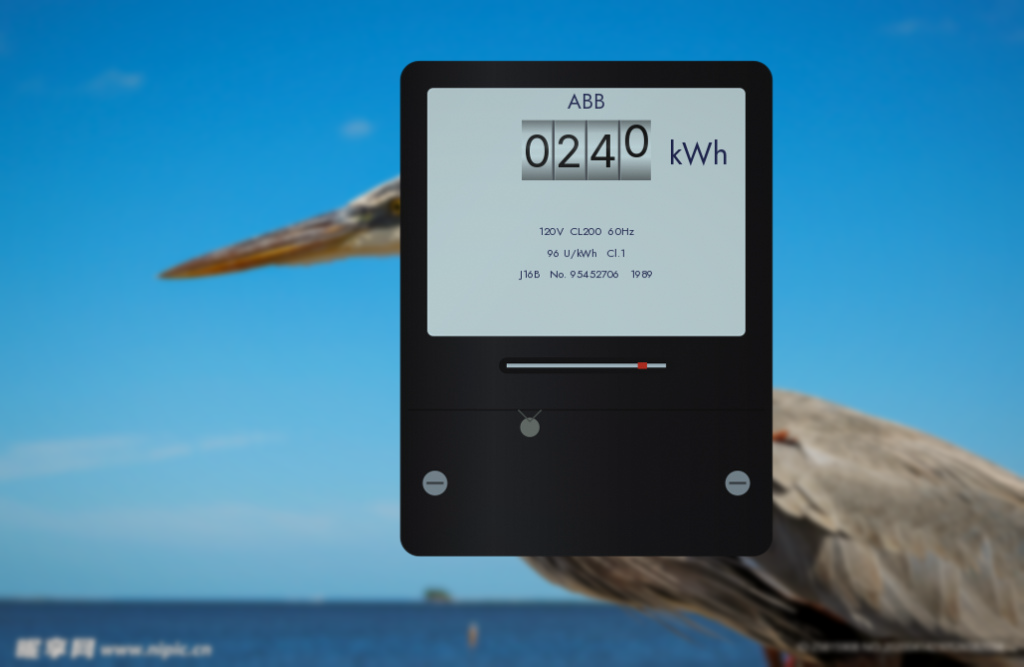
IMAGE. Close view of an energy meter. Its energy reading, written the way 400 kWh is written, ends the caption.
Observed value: 240 kWh
